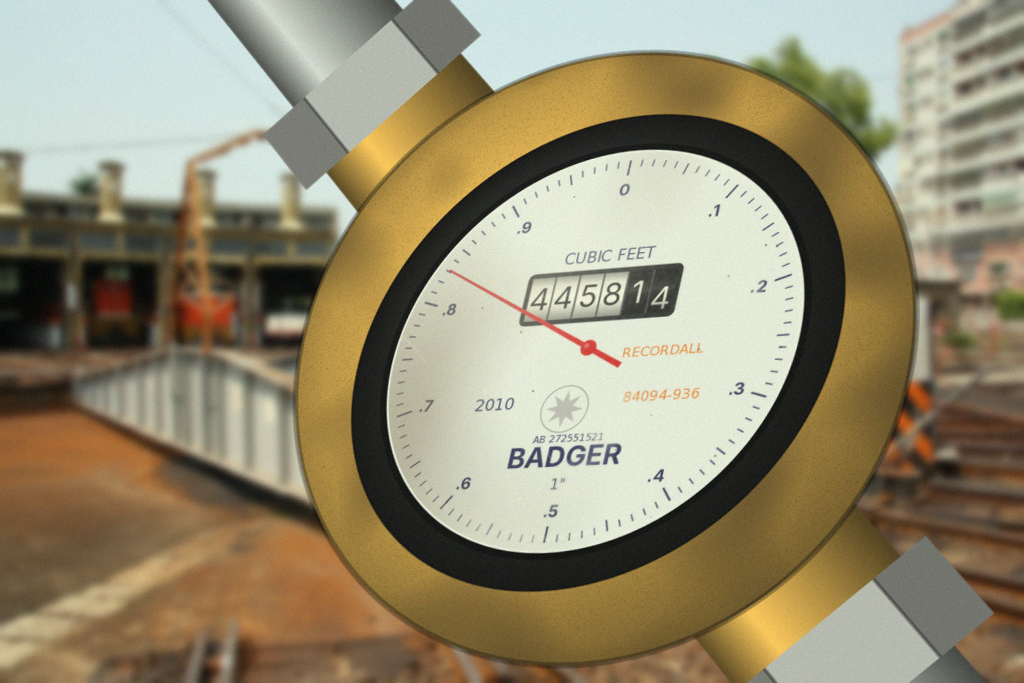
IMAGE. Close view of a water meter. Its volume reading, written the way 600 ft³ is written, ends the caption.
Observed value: 445813.83 ft³
